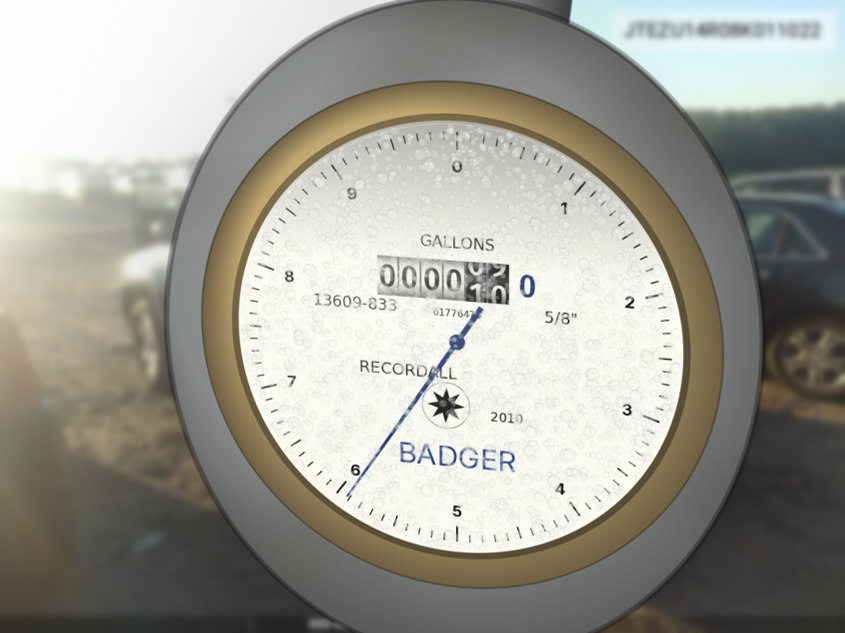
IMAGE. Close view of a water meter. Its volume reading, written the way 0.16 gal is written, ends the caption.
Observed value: 95.9 gal
